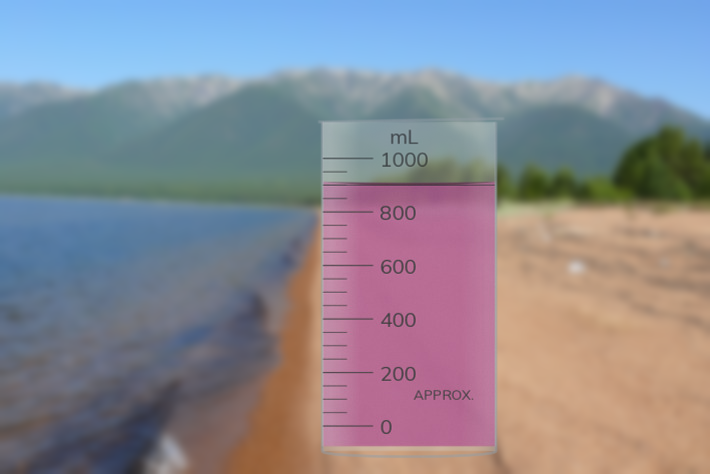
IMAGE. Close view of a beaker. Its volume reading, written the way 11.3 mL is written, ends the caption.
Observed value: 900 mL
